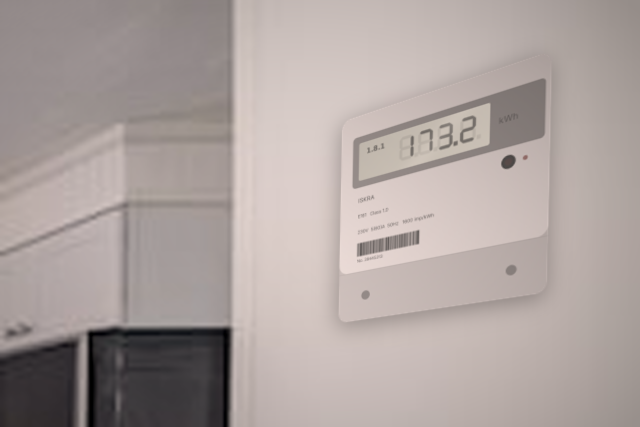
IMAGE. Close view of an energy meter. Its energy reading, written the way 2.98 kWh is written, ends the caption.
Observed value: 173.2 kWh
